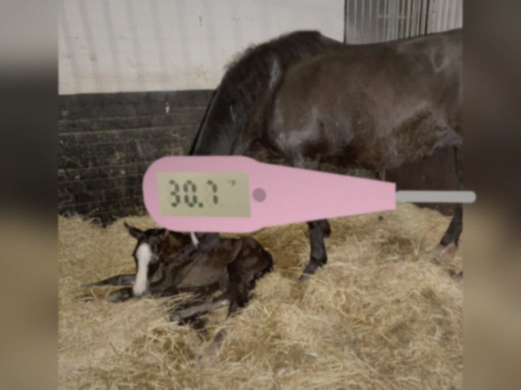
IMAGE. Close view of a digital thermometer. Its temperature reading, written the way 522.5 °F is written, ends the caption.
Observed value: 30.7 °F
